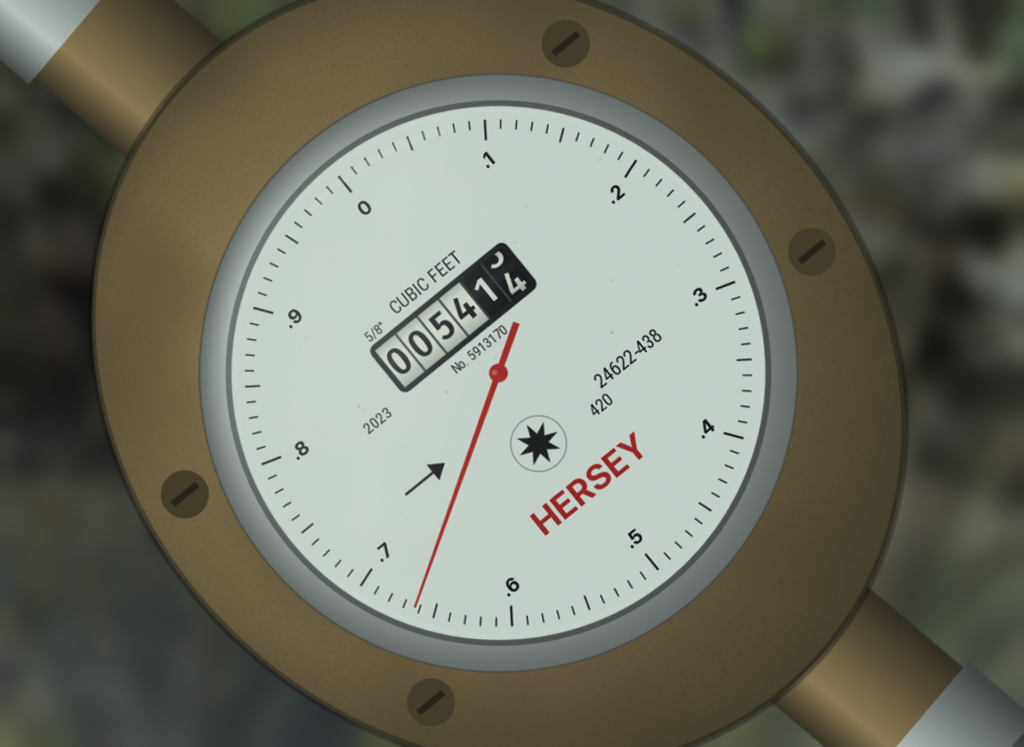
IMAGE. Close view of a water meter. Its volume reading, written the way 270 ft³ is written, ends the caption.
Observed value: 5413.66 ft³
